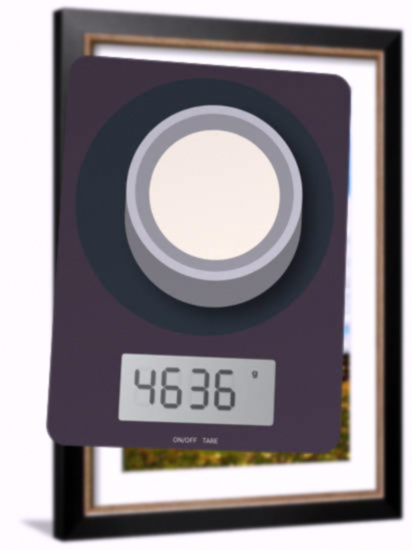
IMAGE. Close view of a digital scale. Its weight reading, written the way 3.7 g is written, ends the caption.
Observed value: 4636 g
